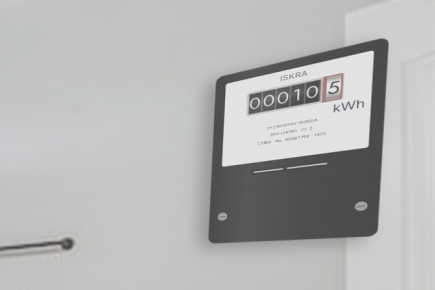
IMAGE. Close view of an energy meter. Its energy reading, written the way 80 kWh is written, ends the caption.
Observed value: 10.5 kWh
